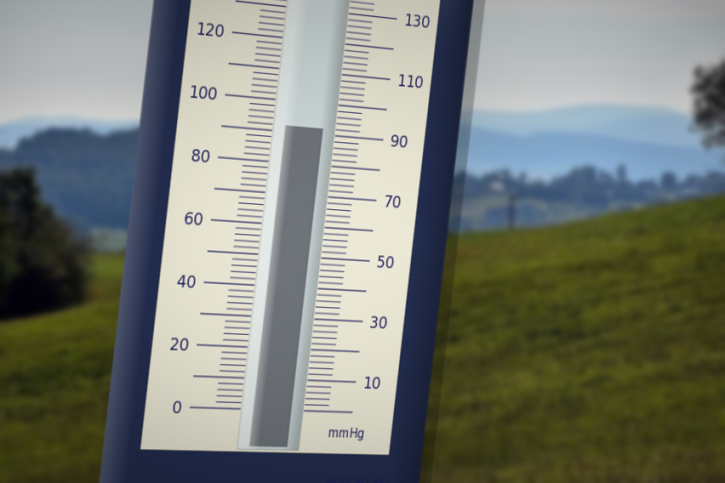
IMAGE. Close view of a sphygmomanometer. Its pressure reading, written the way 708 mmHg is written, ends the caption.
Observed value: 92 mmHg
